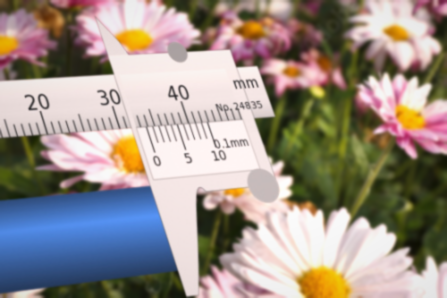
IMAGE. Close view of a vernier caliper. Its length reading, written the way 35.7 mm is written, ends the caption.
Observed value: 33.8 mm
